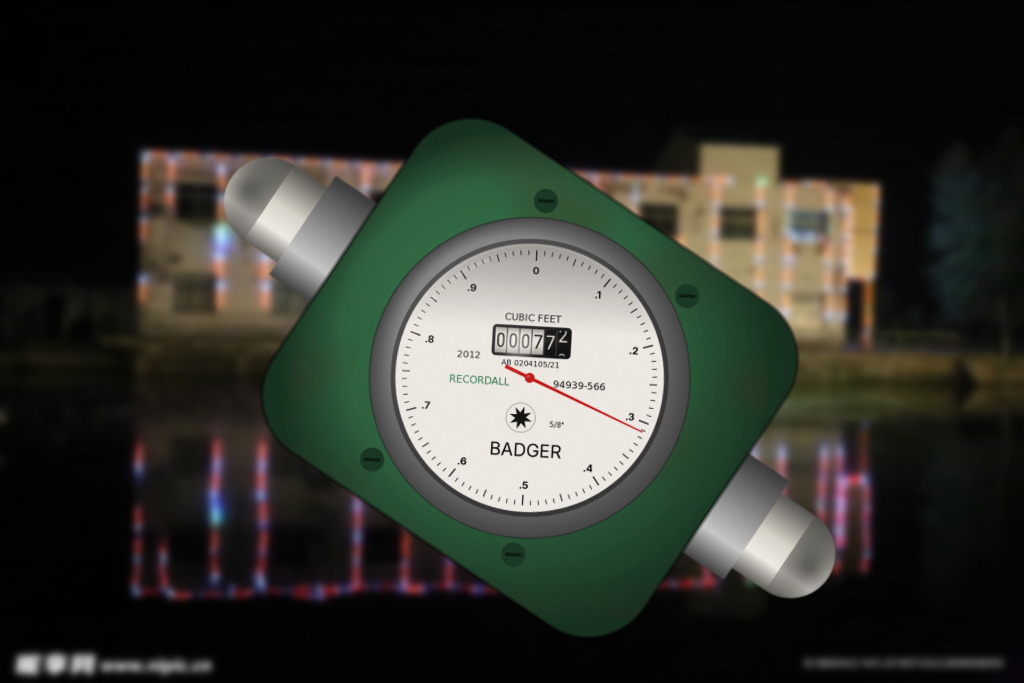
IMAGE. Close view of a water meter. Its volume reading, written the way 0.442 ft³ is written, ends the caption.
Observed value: 772.31 ft³
